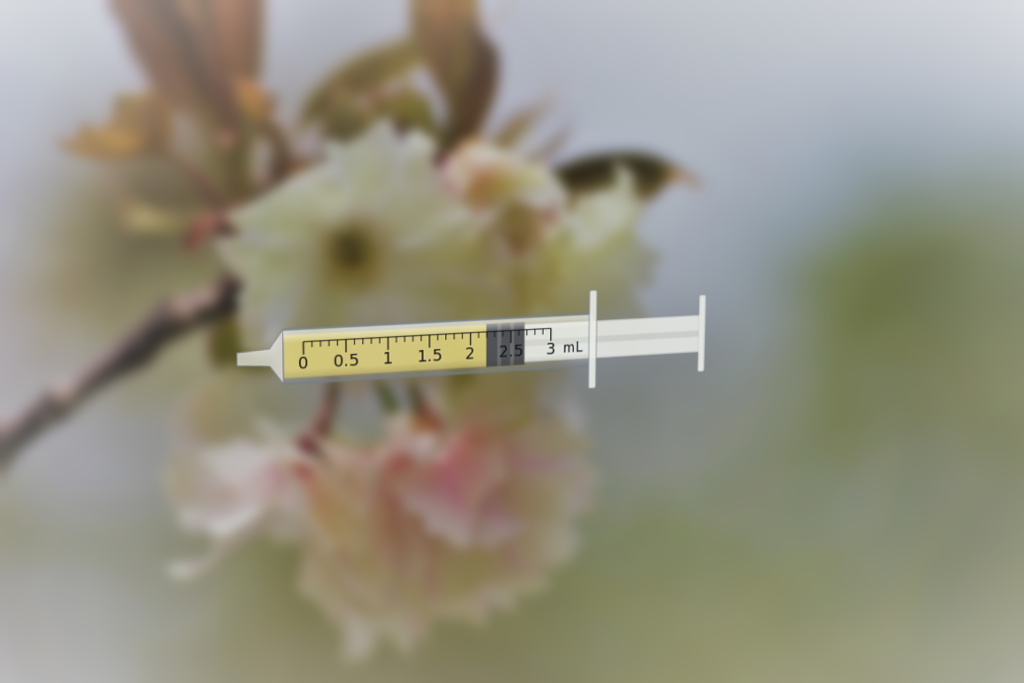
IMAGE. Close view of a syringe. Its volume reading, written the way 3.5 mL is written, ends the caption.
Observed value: 2.2 mL
